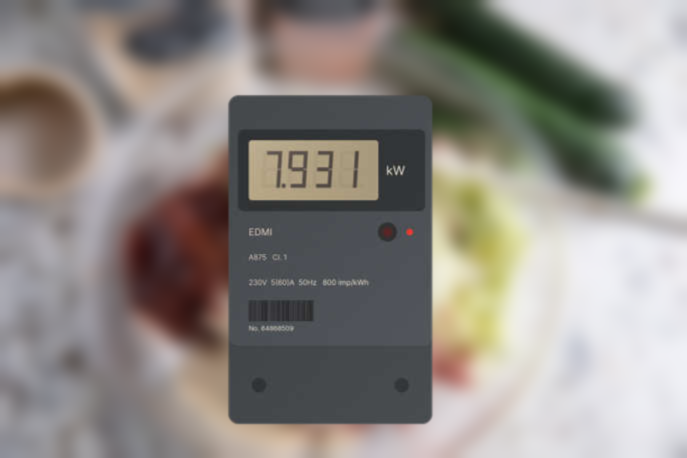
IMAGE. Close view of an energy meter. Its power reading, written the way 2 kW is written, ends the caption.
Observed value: 7.931 kW
